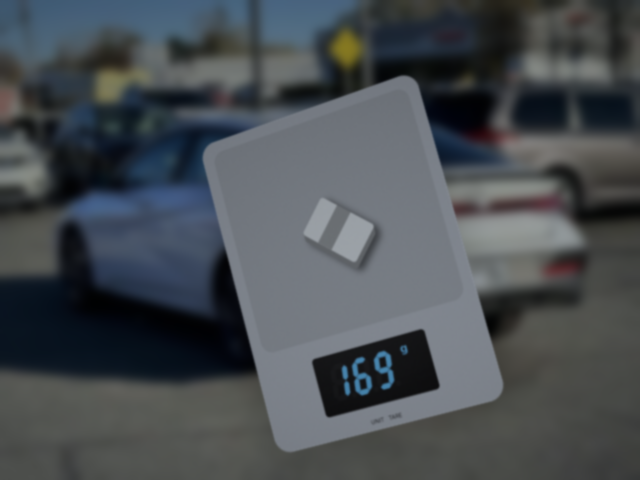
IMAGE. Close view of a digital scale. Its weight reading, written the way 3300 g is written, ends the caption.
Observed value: 169 g
